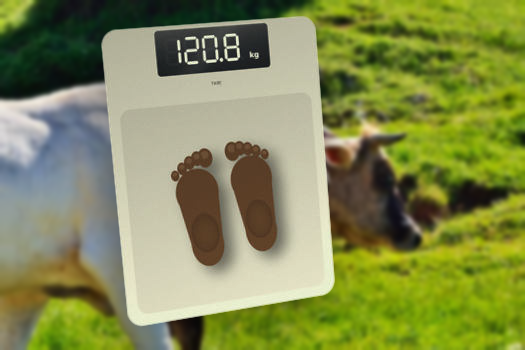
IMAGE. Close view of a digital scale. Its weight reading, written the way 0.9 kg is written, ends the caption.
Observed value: 120.8 kg
